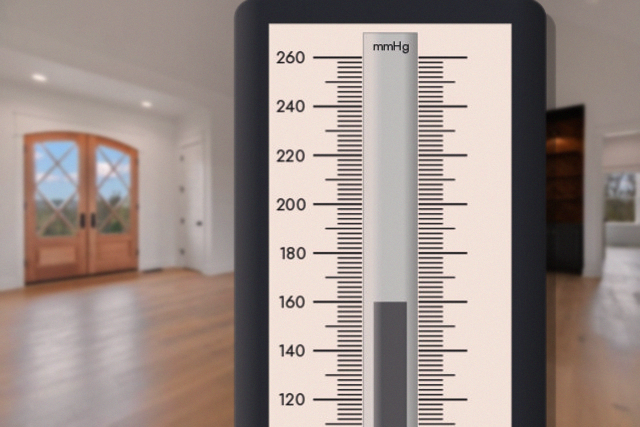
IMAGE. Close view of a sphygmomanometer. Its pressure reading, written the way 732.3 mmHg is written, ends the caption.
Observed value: 160 mmHg
